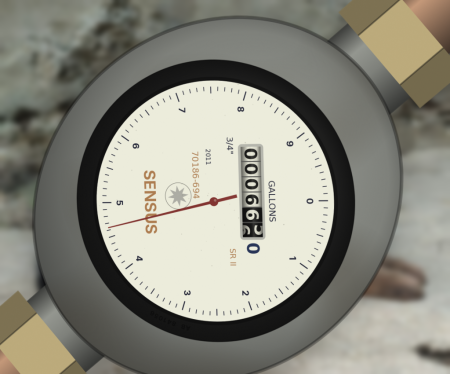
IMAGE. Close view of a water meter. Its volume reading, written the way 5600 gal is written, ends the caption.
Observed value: 6654.6 gal
